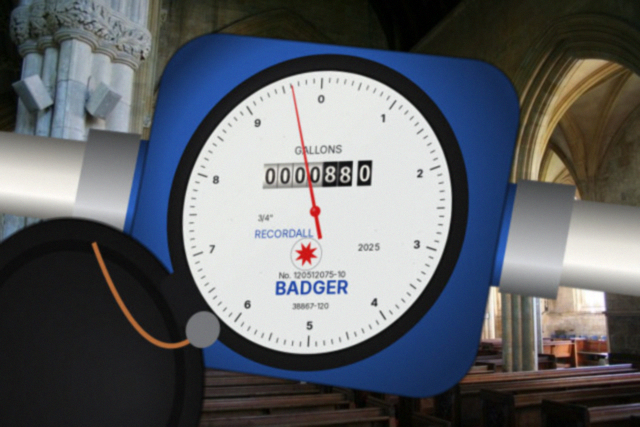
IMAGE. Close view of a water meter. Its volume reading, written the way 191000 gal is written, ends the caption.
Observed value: 879.6 gal
